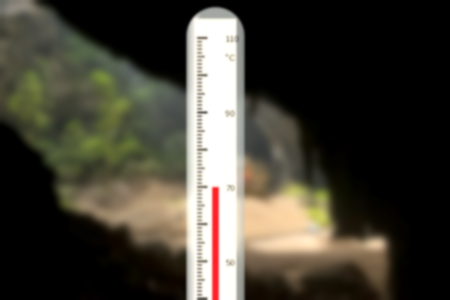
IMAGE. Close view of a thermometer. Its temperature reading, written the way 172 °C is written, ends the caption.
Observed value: 70 °C
